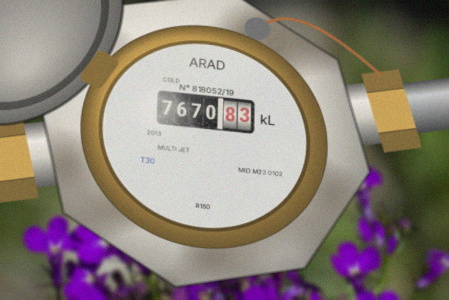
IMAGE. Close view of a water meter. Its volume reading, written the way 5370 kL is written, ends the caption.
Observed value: 7670.83 kL
